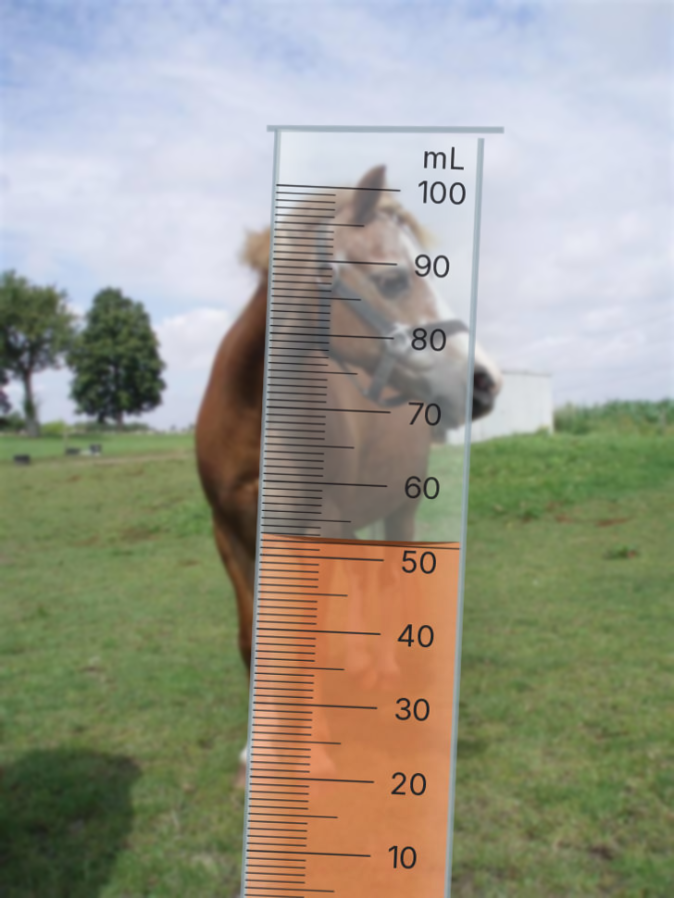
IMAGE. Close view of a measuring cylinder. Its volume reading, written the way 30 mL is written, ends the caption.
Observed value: 52 mL
